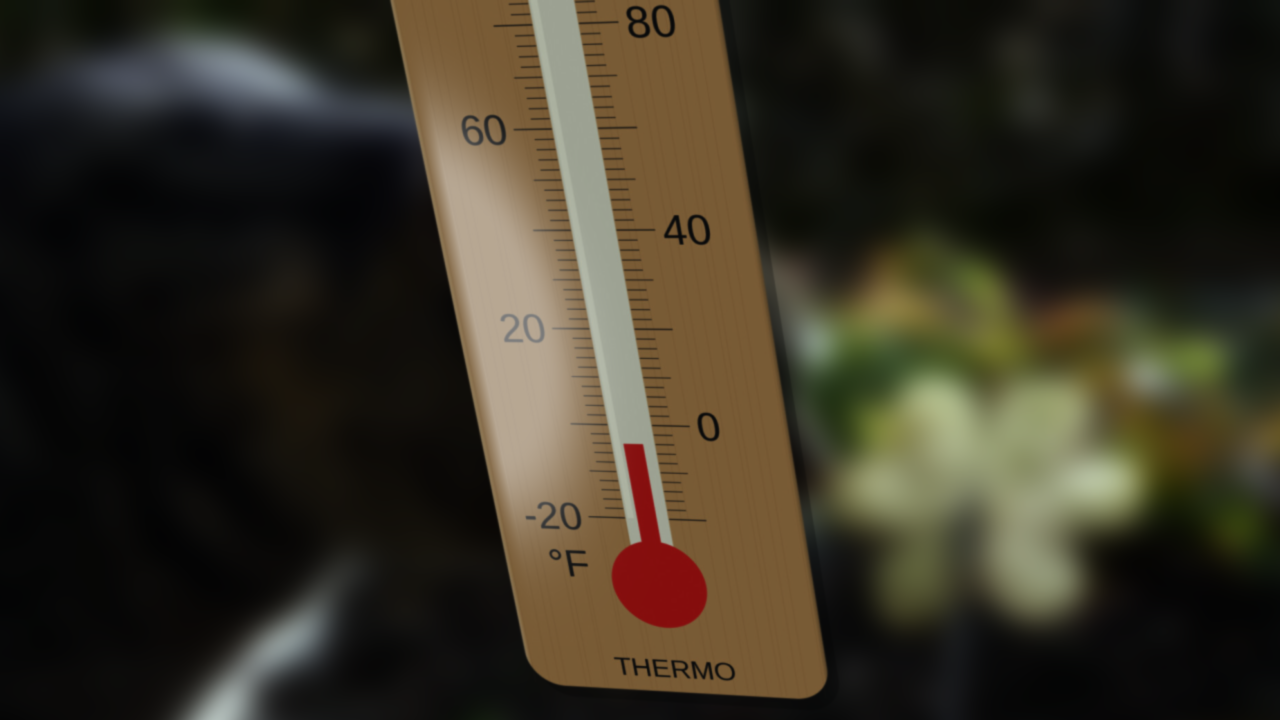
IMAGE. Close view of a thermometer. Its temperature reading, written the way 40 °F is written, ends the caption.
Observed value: -4 °F
